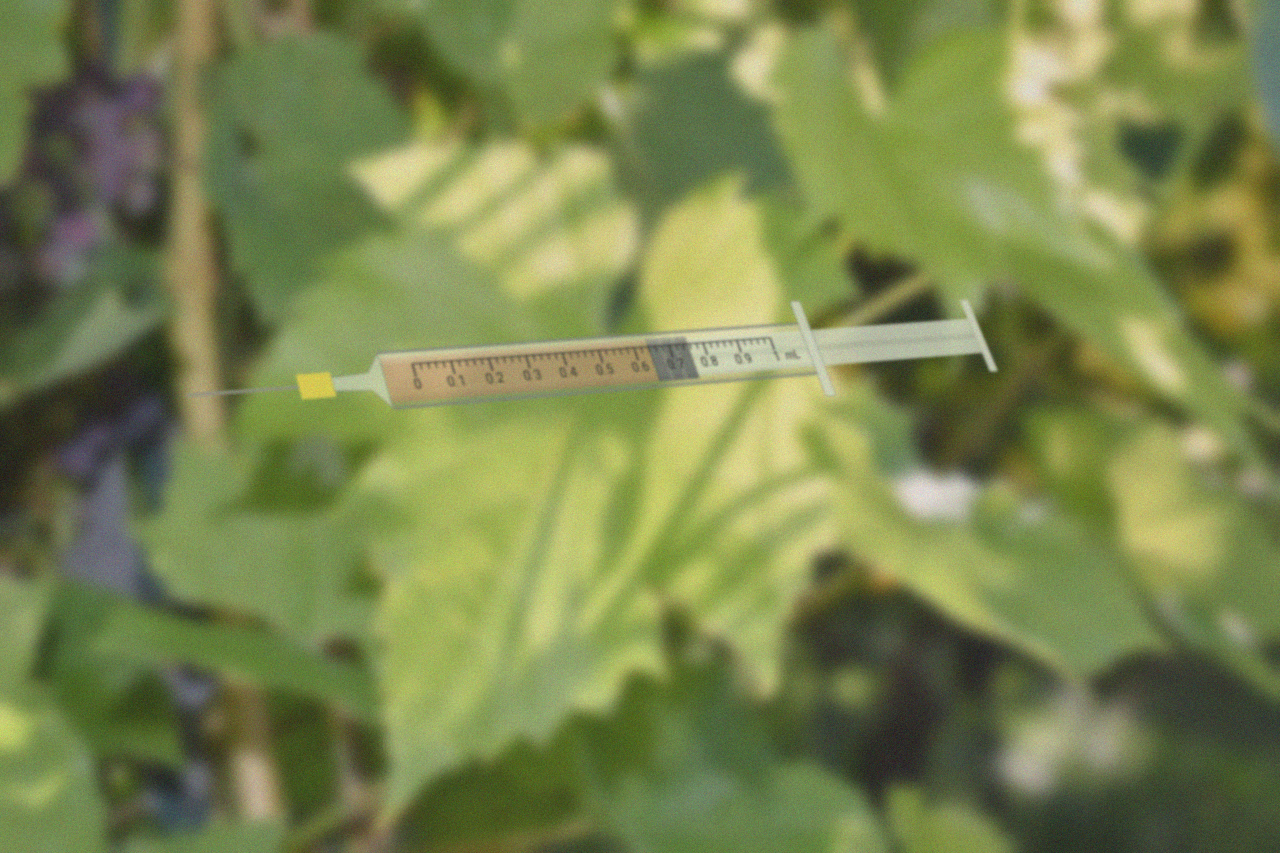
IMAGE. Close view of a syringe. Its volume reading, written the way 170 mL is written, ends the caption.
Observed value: 0.64 mL
